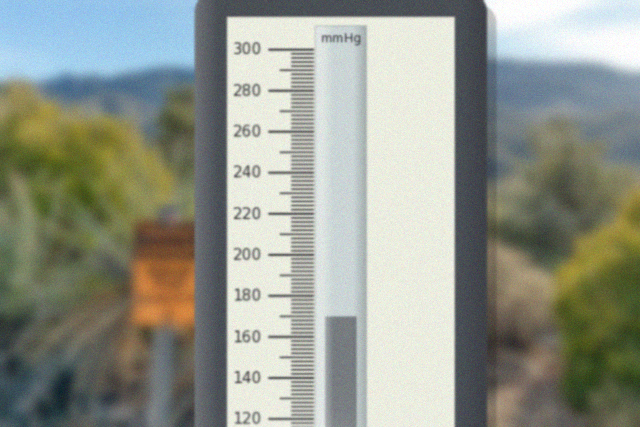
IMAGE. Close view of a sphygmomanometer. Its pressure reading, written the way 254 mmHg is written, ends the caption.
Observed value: 170 mmHg
